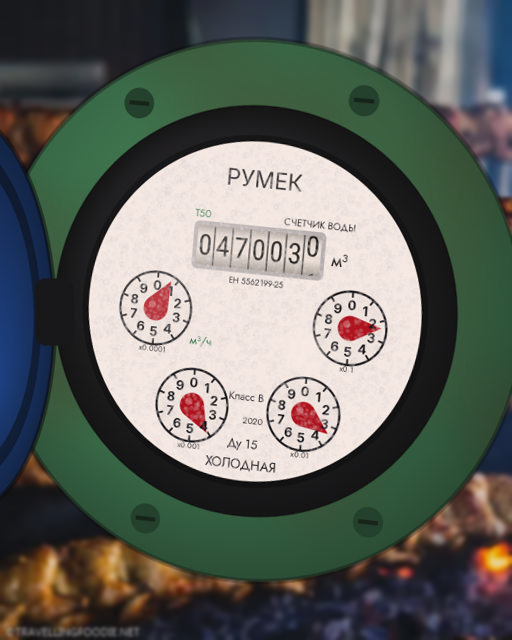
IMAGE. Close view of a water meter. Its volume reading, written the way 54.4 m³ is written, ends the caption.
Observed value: 470030.2340 m³
